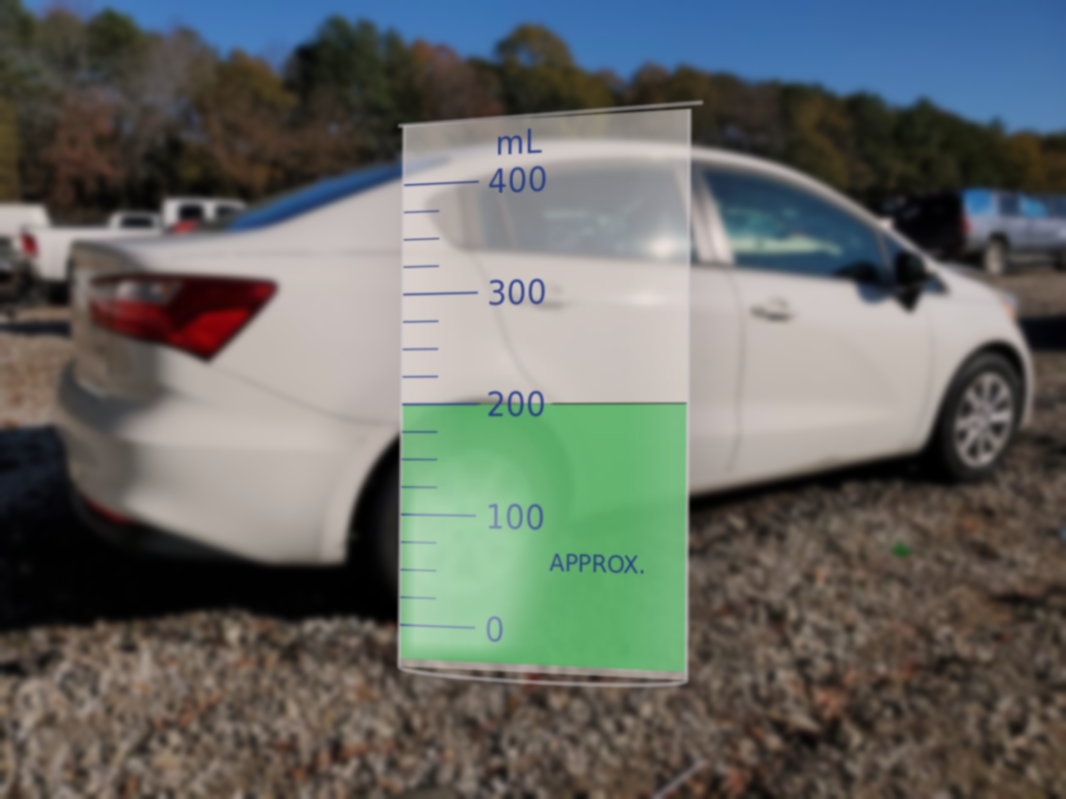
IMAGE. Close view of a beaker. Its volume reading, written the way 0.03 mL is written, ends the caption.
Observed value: 200 mL
